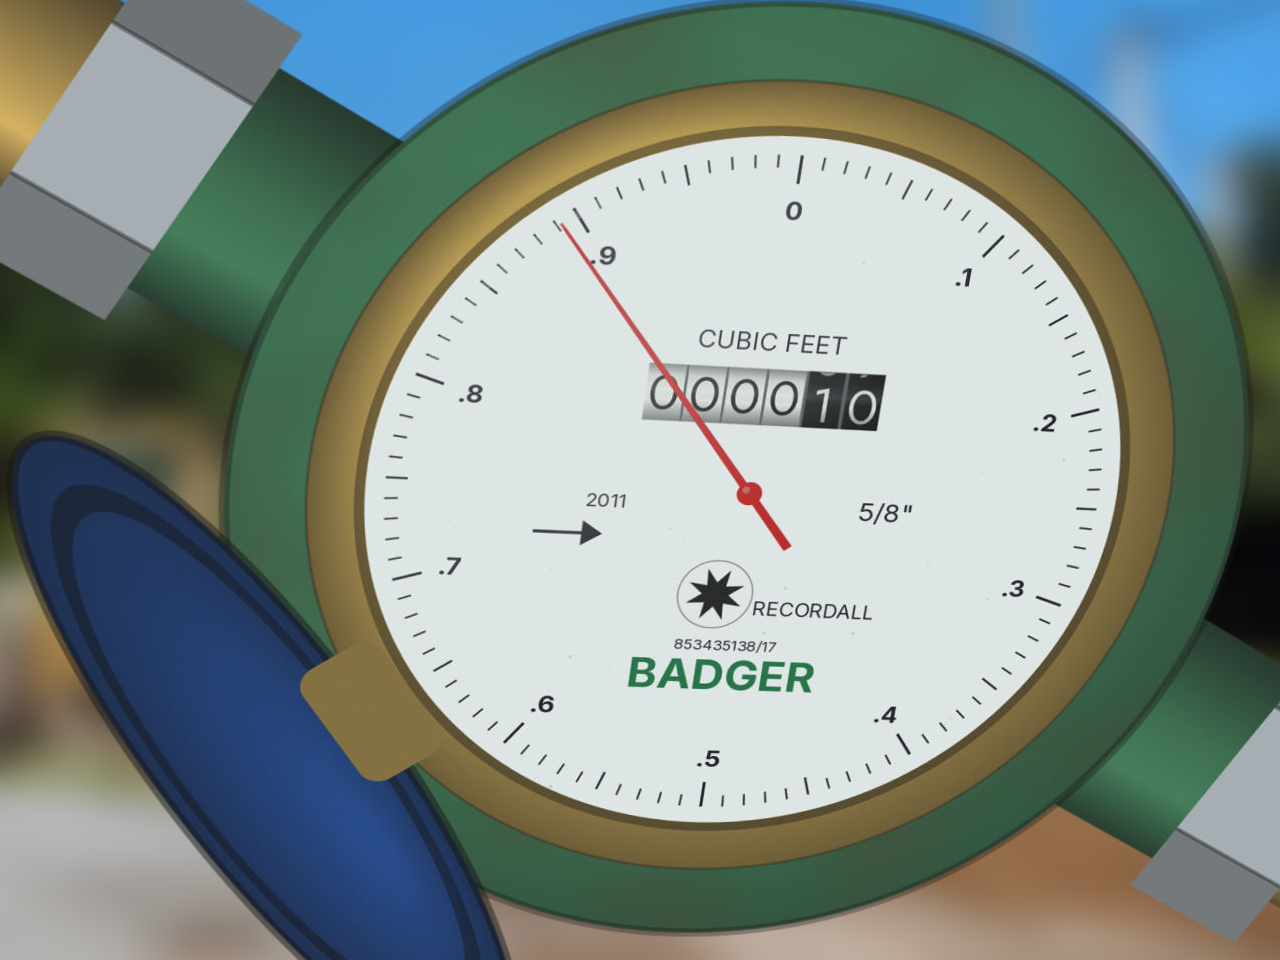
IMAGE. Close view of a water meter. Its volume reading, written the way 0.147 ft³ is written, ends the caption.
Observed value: 9.89 ft³
